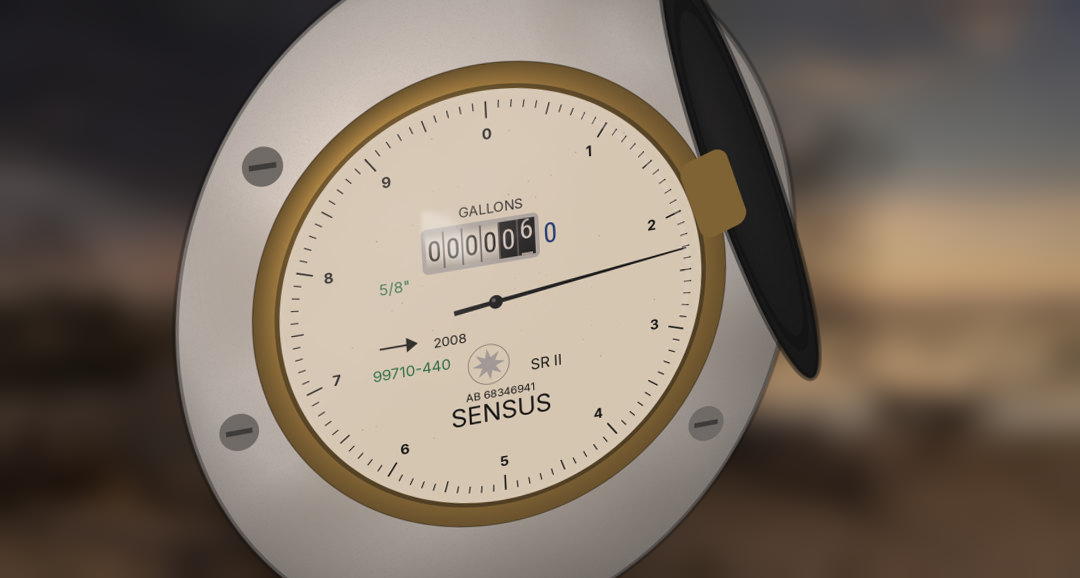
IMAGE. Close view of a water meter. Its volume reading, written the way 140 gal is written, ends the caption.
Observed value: 62.3 gal
